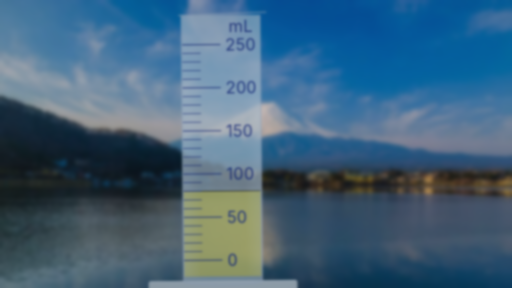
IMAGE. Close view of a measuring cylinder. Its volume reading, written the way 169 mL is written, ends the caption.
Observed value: 80 mL
